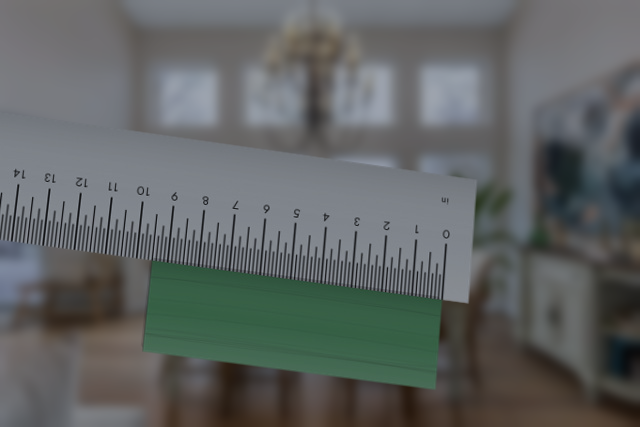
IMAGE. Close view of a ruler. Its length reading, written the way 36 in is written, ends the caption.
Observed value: 9.5 in
